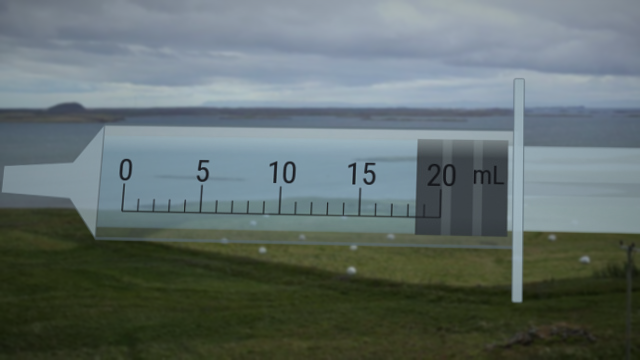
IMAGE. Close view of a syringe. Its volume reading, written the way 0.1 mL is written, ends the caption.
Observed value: 18.5 mL
